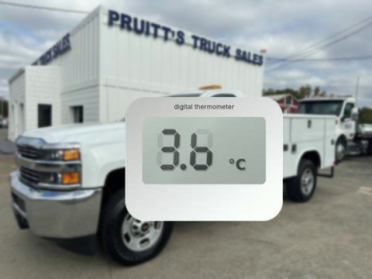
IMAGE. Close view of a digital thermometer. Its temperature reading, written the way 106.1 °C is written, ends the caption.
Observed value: 3.6 °C
